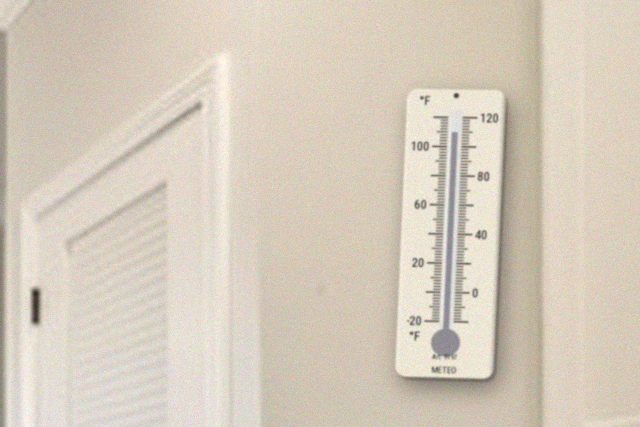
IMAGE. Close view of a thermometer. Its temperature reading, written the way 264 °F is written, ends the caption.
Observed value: 110 °F
